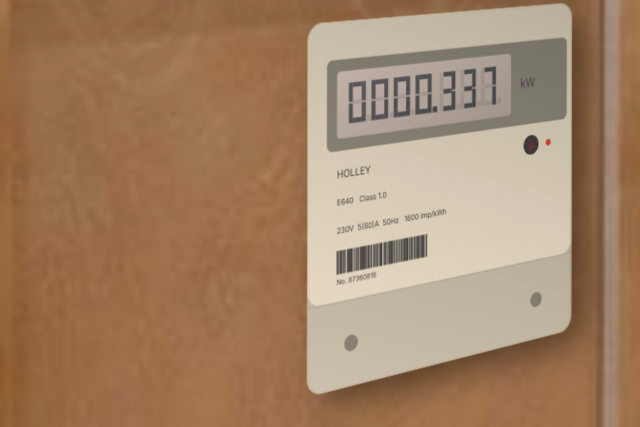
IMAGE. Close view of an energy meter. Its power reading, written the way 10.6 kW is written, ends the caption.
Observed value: 0.337 kW
